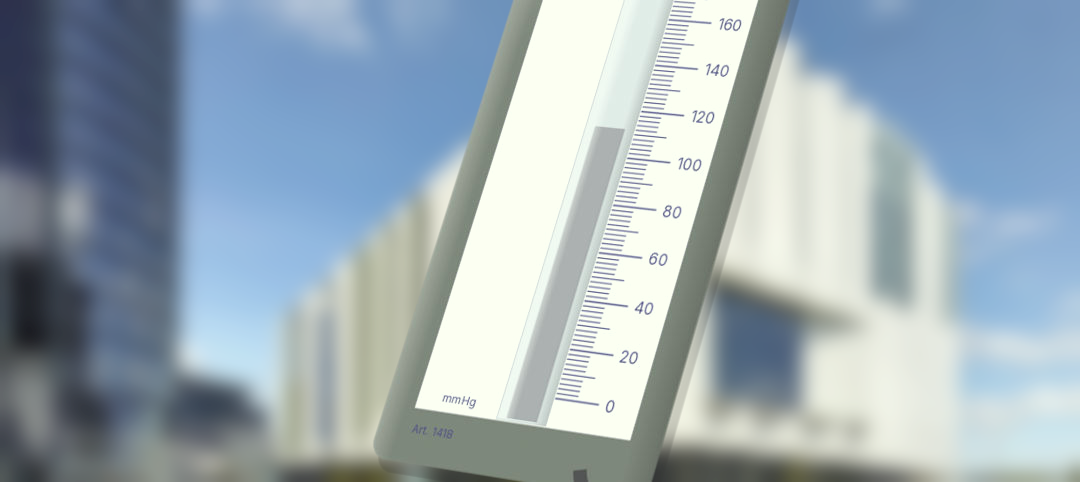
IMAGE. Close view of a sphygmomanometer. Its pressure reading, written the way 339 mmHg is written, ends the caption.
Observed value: 112 mmHg
